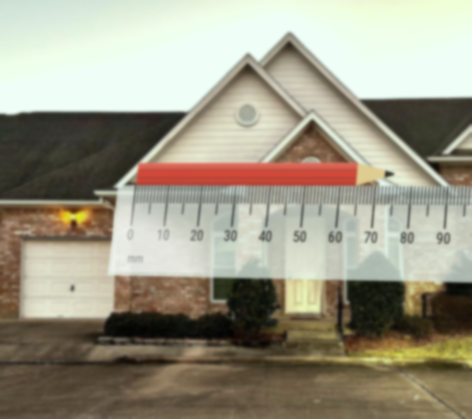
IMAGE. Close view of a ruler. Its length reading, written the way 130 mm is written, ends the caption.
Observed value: 75 mm
